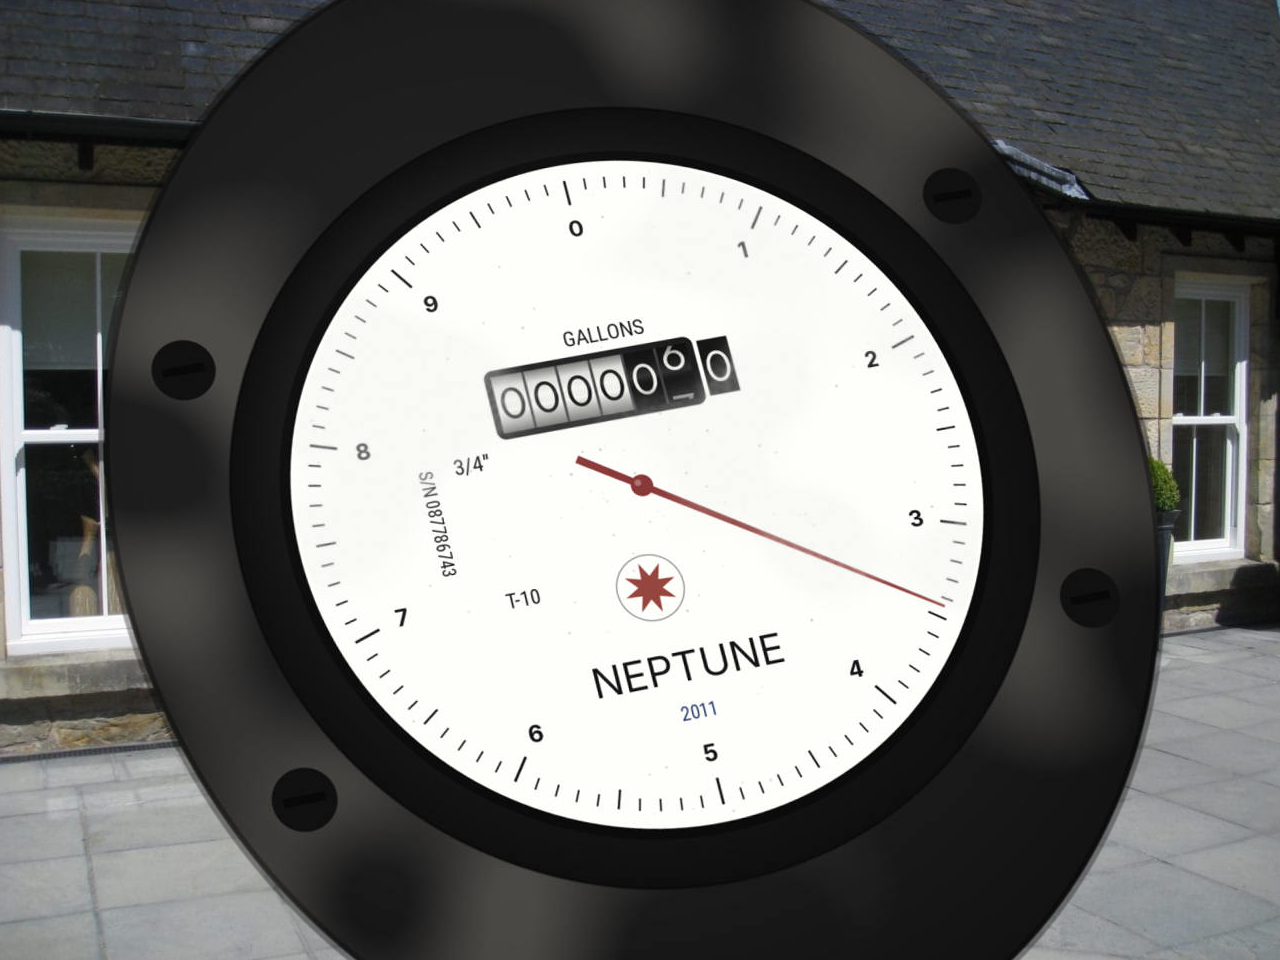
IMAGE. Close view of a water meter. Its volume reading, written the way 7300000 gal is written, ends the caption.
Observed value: 63.4 gal
